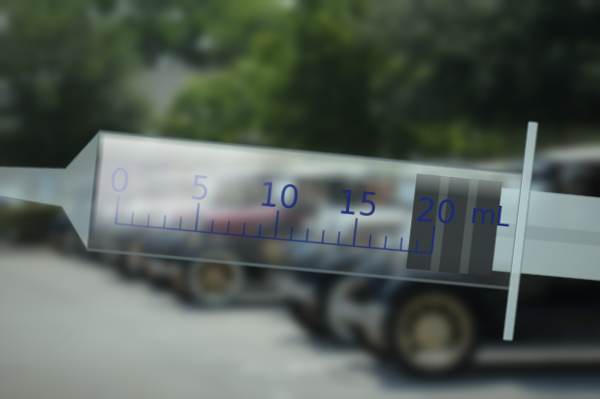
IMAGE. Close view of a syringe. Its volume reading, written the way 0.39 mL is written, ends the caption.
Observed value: 18.5 mL
